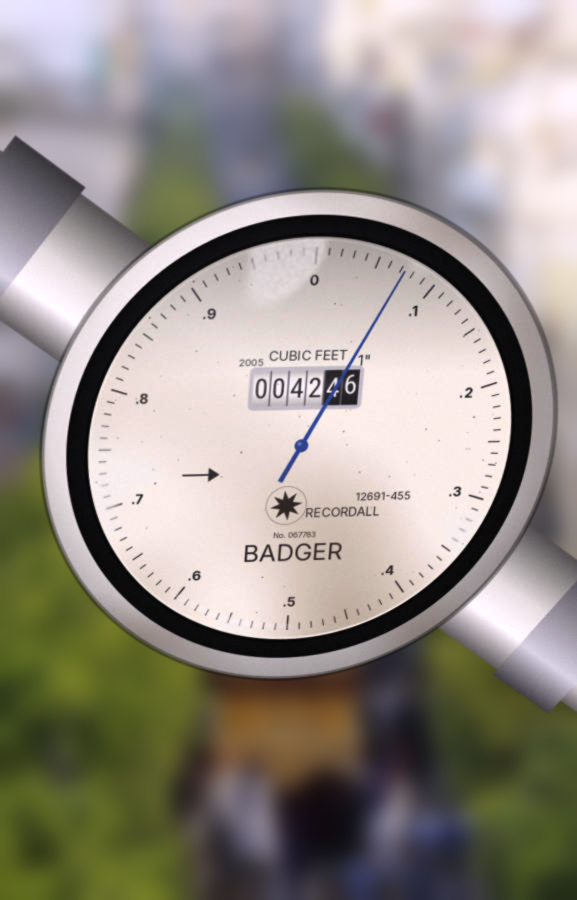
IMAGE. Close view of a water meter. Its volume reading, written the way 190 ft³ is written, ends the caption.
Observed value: 4246.07 ft³
